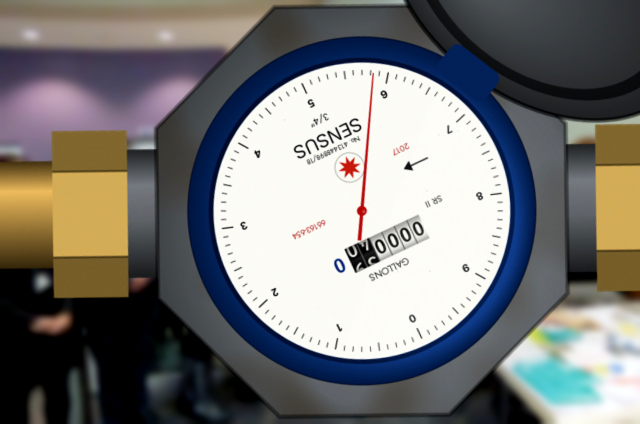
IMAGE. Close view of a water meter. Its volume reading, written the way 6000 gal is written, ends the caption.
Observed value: 395.8 gal
